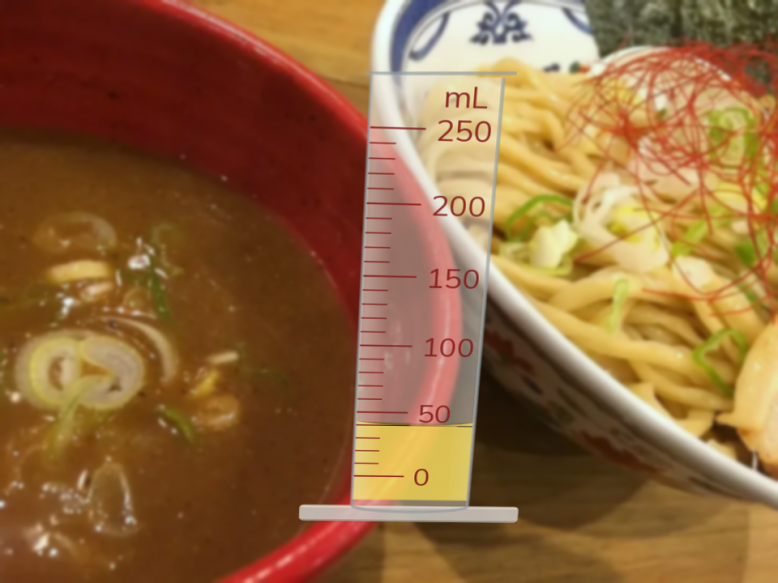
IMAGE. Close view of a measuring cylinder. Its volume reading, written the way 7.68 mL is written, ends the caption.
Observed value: 40 mL
